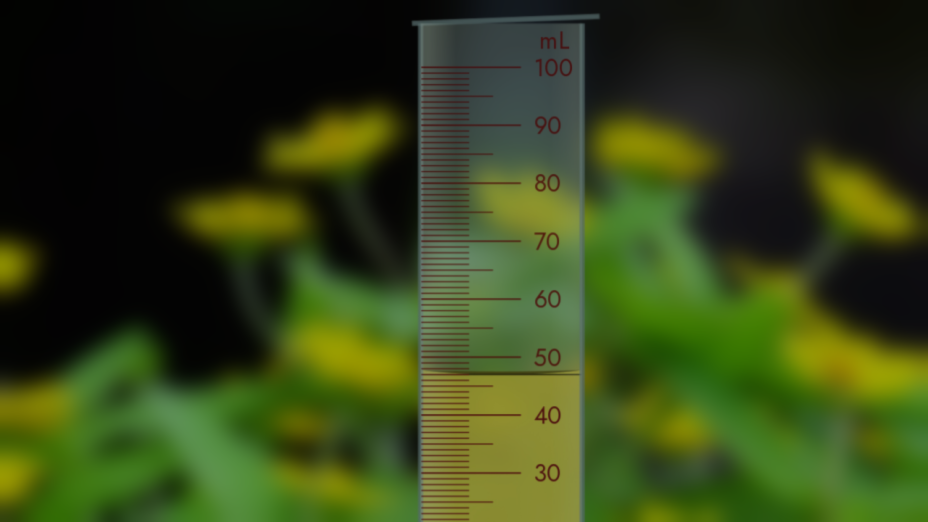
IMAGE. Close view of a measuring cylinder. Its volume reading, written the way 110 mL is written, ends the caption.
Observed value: 47 mL
